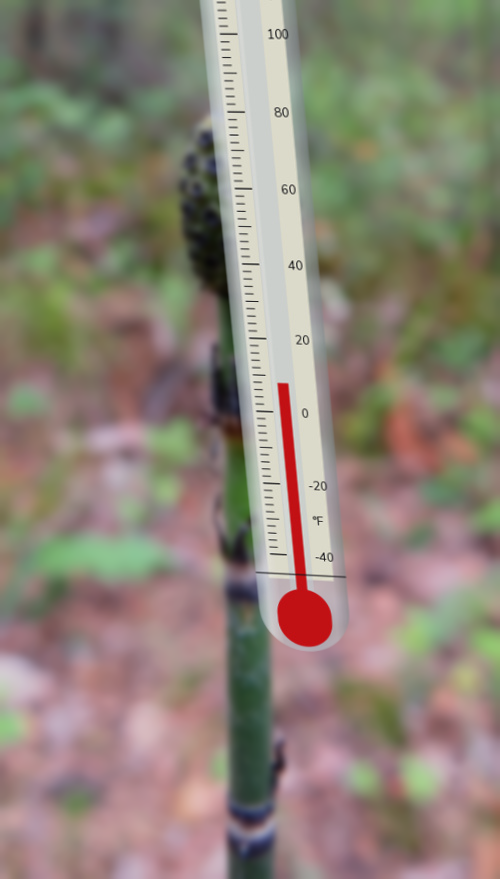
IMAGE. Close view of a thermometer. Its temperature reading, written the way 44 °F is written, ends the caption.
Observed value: 8 °F
